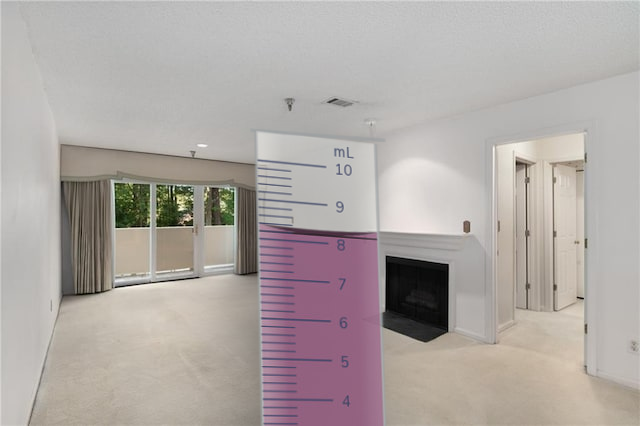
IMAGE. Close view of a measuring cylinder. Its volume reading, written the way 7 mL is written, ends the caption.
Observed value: 8.2 mL
